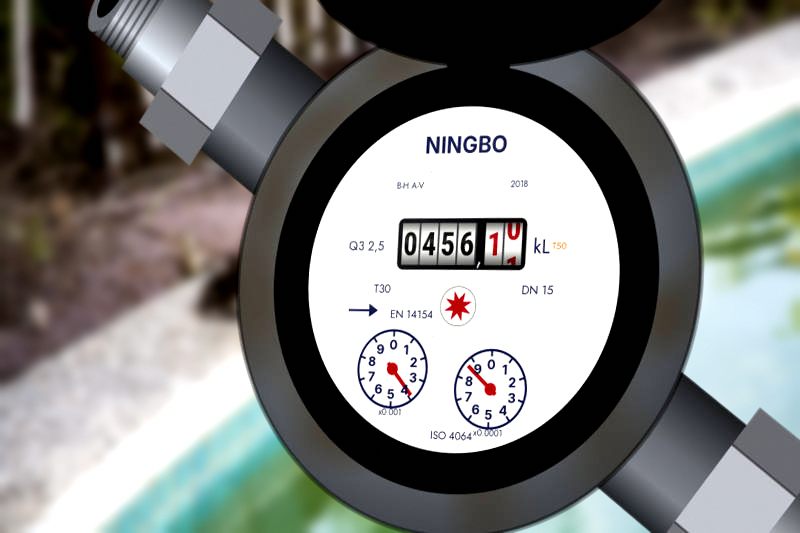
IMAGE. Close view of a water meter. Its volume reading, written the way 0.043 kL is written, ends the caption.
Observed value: 456.1038 kL
